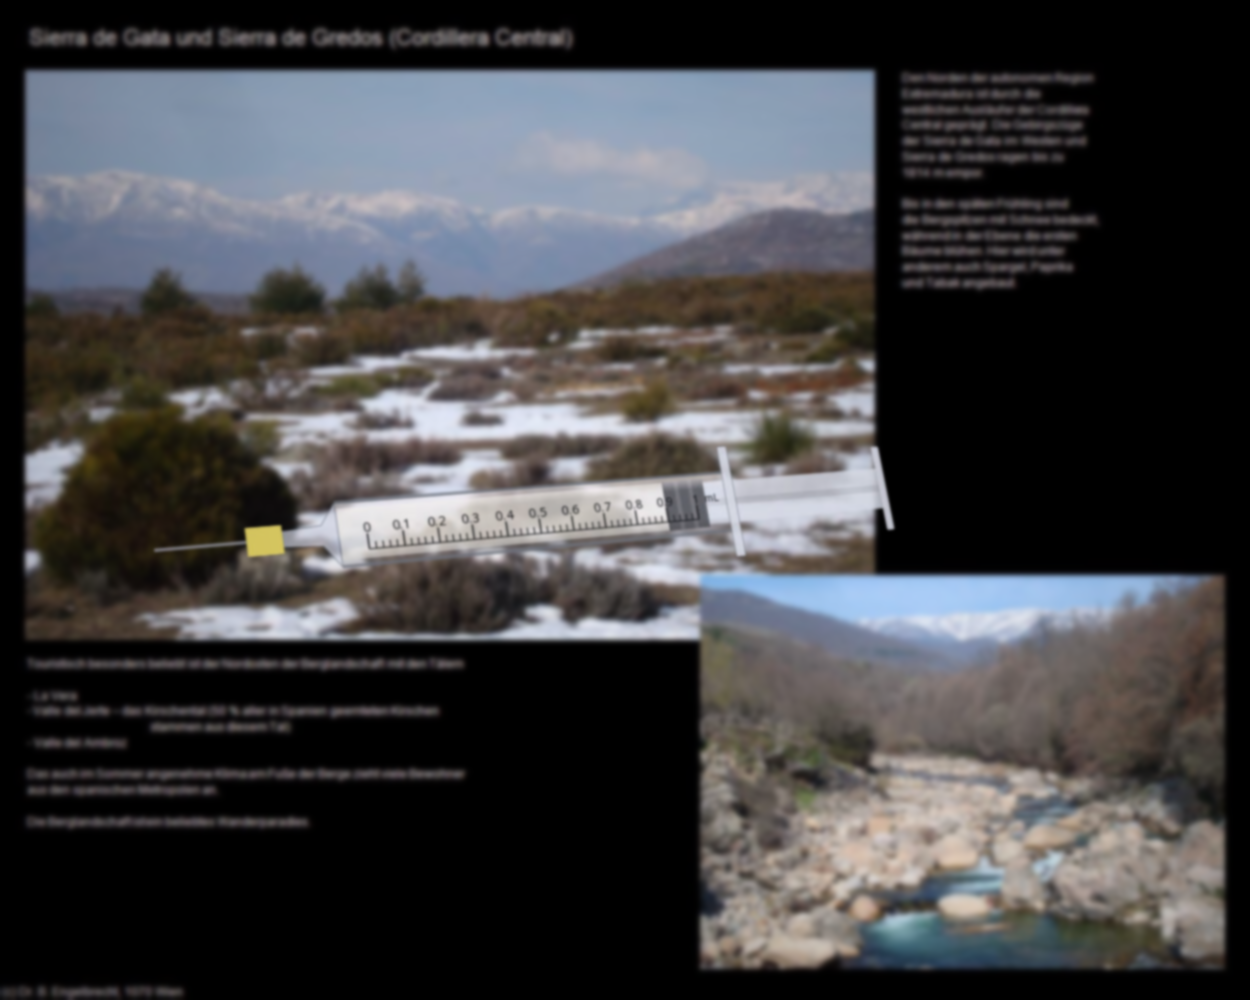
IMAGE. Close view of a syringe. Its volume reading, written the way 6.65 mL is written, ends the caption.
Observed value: 0.9 mL
